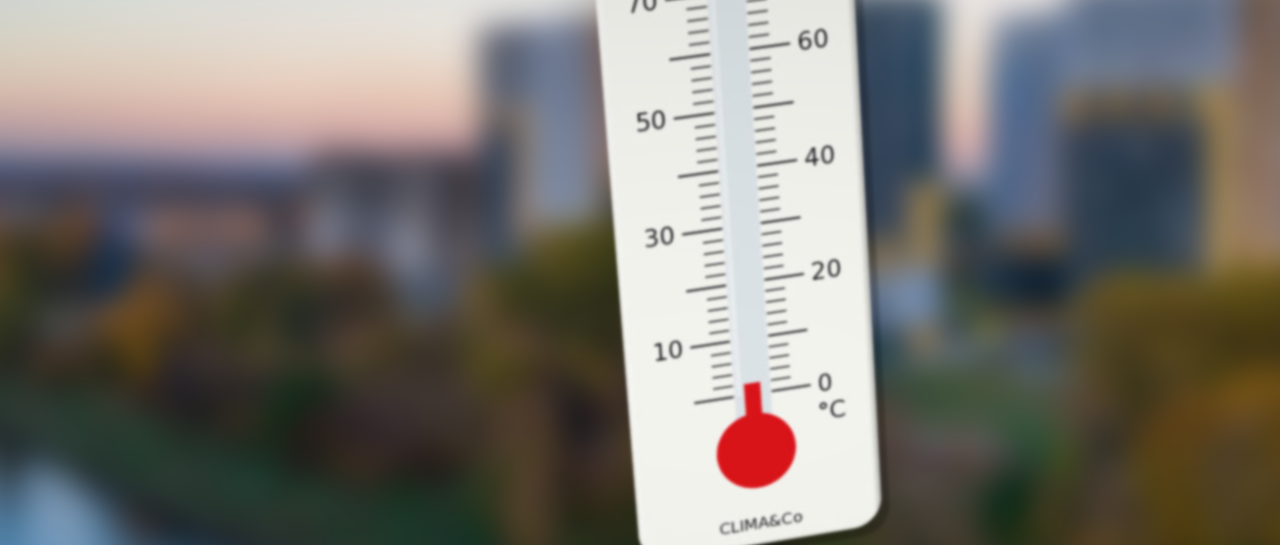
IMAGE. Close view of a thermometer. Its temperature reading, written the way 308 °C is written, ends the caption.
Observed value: 2 °C
